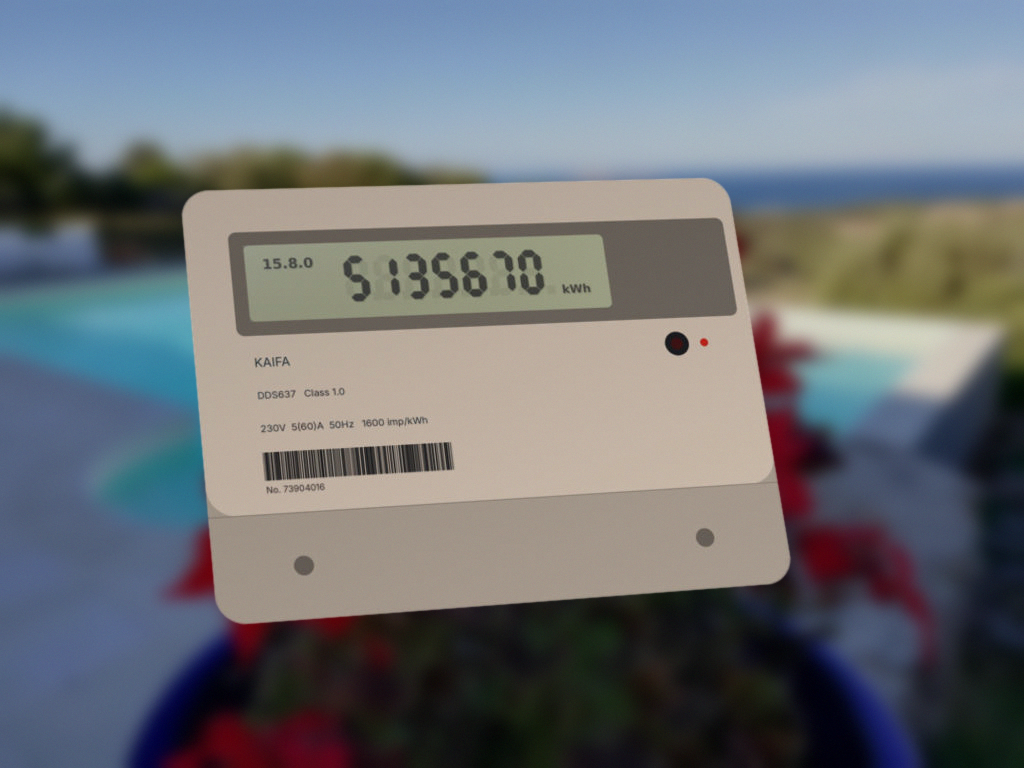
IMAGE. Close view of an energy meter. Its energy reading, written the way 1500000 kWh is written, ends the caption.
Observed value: 5135670 kWh
